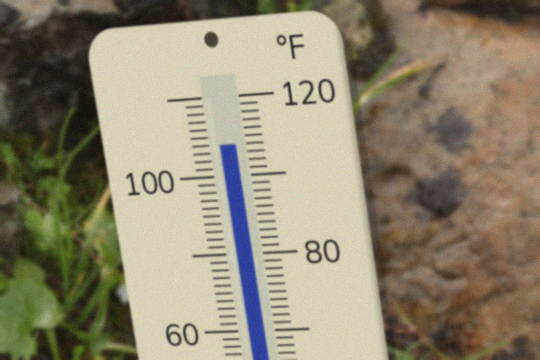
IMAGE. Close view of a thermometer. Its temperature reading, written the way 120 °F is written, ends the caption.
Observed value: 108 °F
